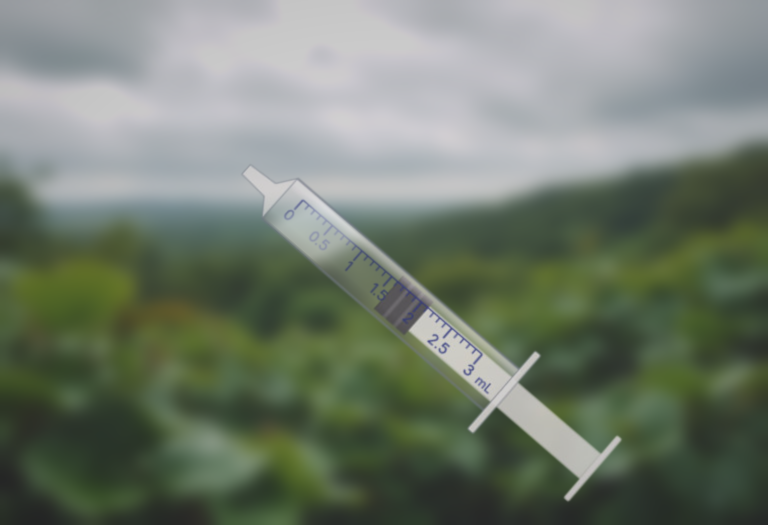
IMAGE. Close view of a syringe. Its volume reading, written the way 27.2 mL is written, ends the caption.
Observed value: 1.6 mL
